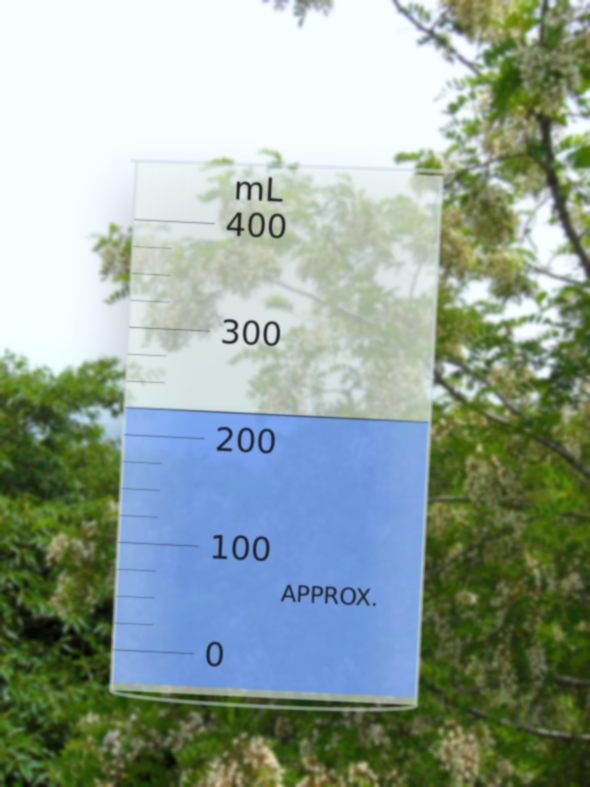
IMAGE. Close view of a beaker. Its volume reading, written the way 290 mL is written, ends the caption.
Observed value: 225 mL
